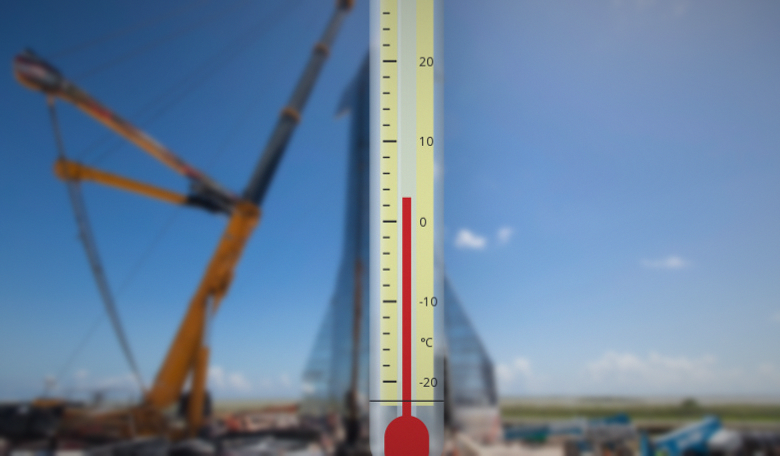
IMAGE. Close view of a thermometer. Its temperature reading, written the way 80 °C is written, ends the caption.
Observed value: 3 °C
